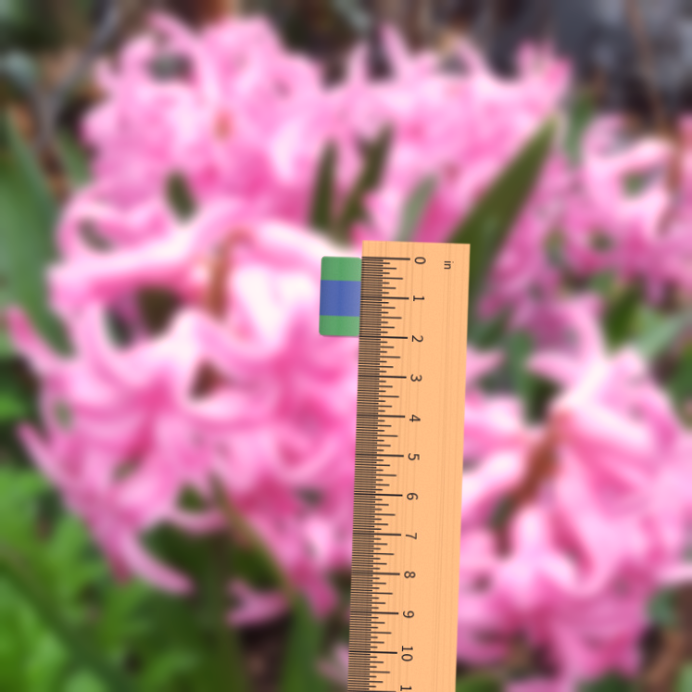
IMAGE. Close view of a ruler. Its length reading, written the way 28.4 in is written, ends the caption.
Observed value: 2 in
